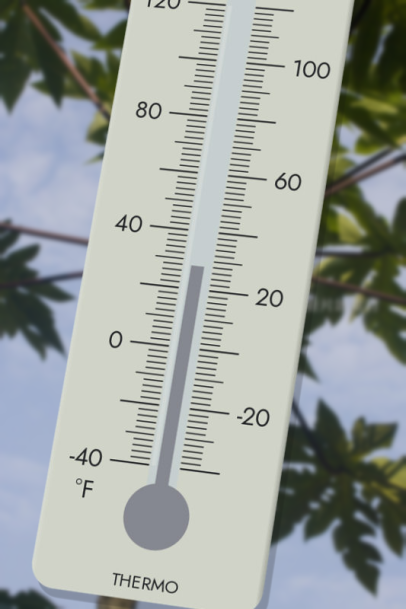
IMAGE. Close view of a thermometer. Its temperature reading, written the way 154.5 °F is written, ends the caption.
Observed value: 28 °F
